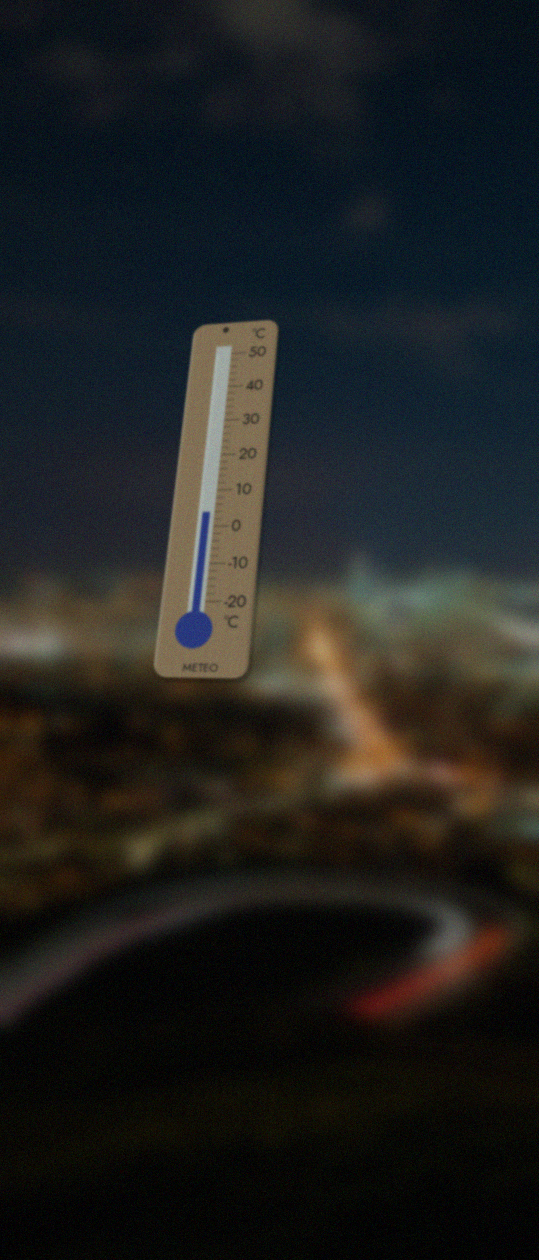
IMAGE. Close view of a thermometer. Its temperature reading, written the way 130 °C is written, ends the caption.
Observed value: 4 °C
